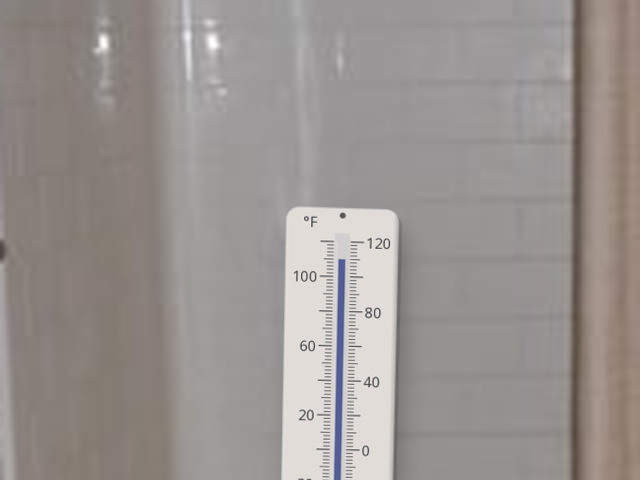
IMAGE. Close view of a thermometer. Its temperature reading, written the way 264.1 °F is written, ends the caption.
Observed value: 110 °F
